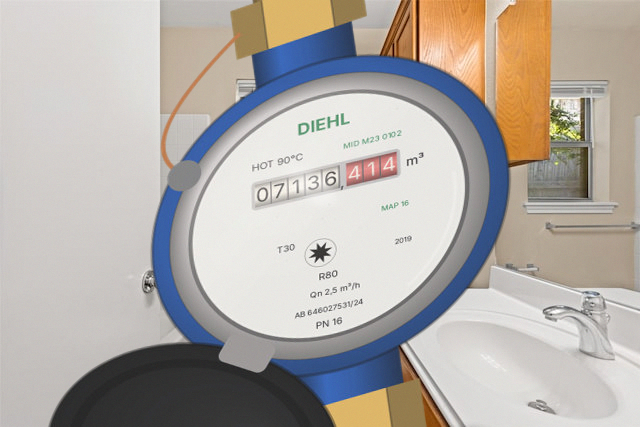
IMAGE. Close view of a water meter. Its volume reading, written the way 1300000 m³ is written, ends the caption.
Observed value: 7136.414 m³
